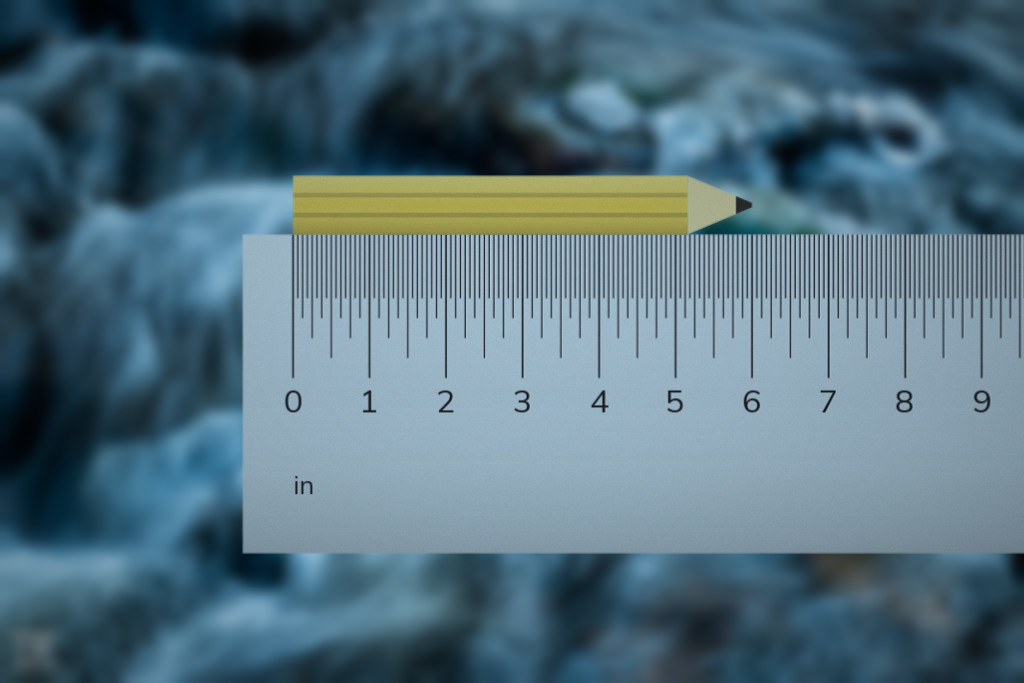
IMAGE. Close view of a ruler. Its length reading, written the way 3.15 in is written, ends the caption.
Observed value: 6 in
